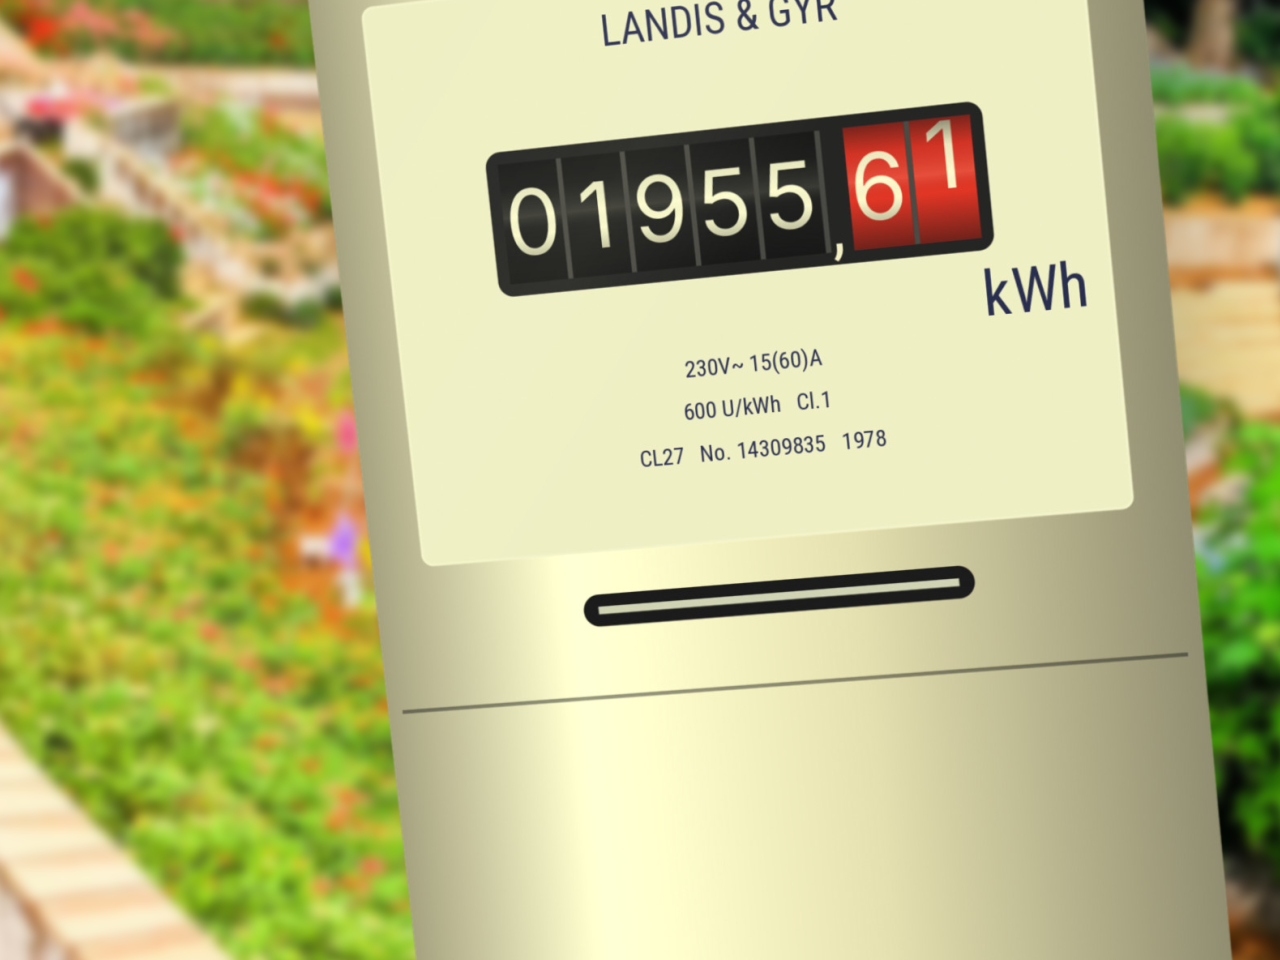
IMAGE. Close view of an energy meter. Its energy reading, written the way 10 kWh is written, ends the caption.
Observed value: 1955.61 kWh
